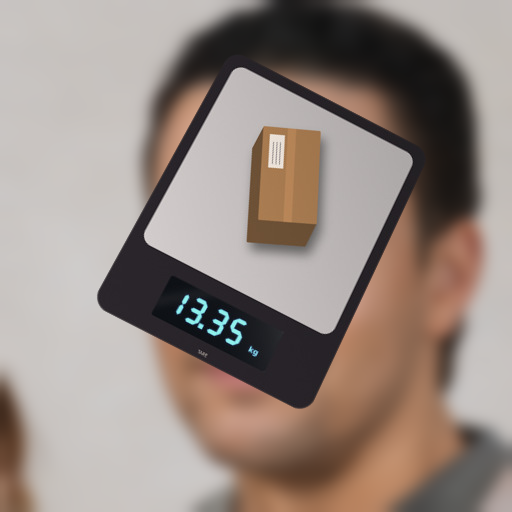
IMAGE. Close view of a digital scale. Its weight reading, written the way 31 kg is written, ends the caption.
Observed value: 13.35 kg
